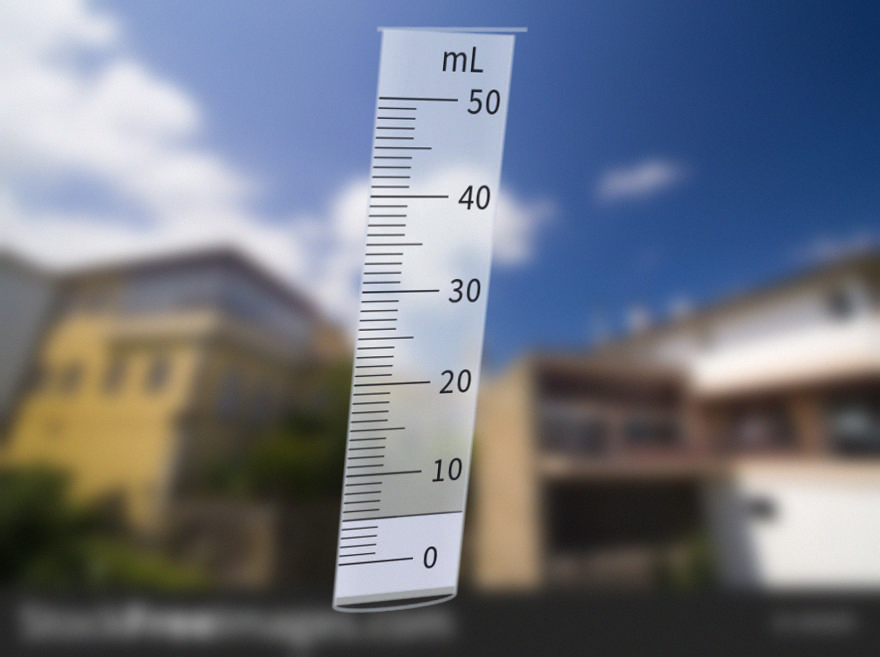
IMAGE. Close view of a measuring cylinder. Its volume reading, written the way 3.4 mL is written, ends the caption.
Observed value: 5 mL
